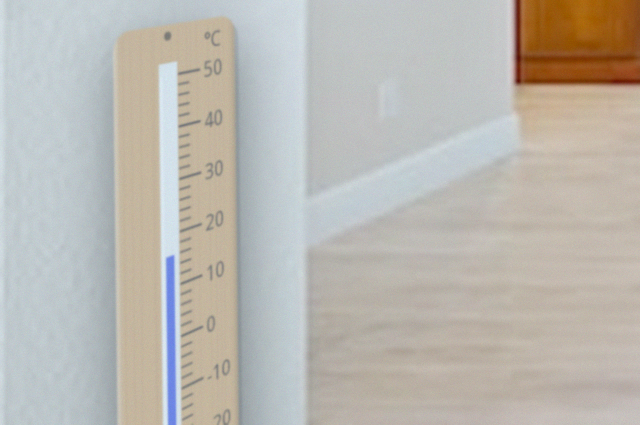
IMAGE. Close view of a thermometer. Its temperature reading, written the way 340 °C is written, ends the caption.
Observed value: 16 °C
